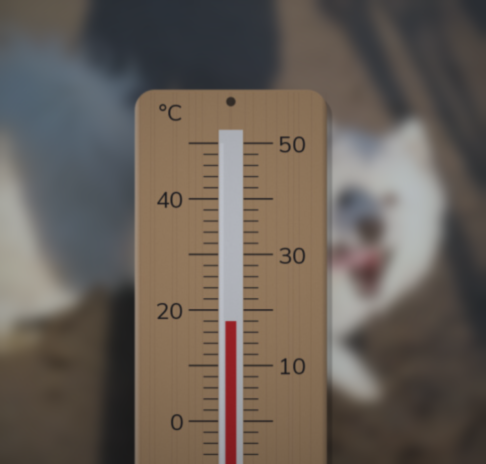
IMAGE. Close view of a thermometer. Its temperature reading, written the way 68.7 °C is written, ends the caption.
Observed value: 18 °C
